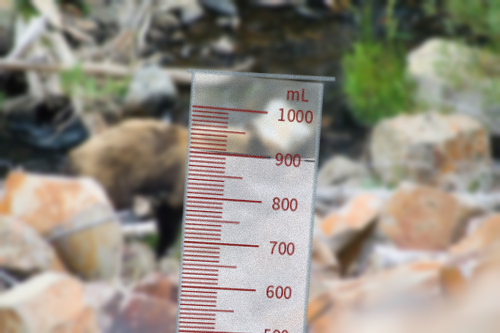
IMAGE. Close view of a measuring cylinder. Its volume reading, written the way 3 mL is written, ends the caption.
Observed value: 900 mL
